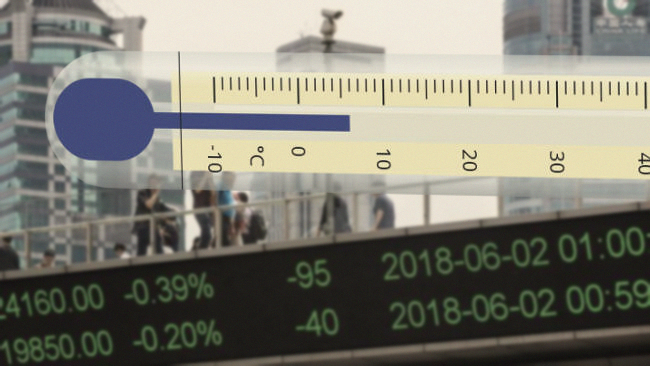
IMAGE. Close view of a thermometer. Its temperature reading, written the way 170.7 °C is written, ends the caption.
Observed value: 6 °C
